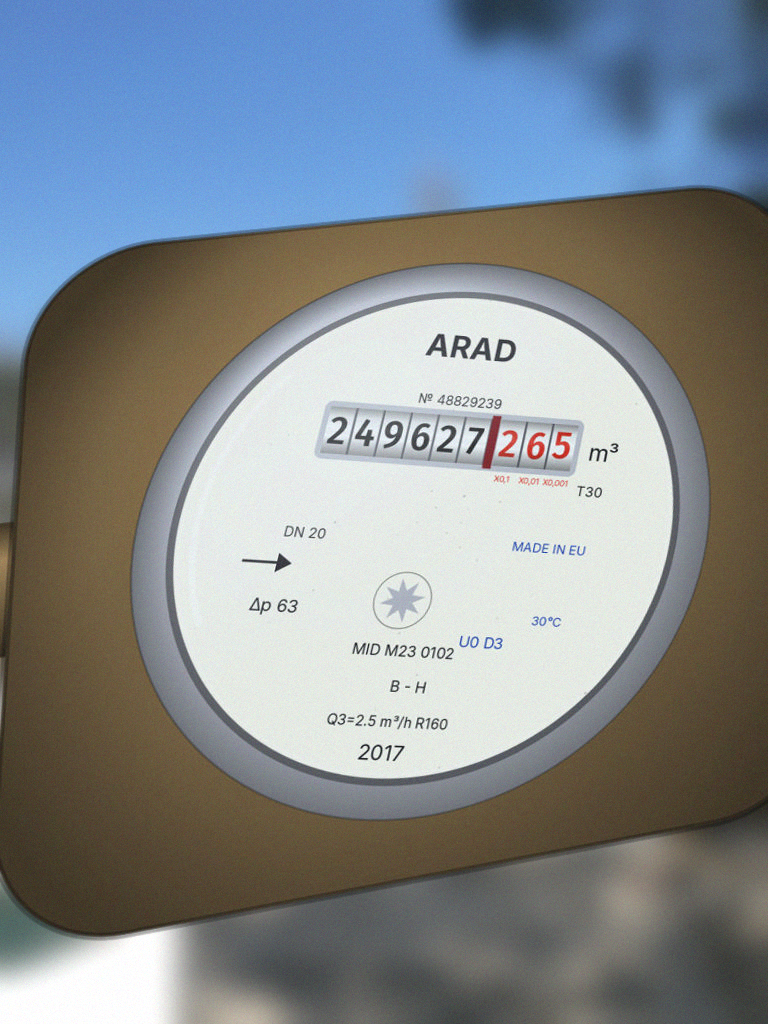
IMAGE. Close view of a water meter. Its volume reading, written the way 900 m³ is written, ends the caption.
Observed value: 249627.265 m³
